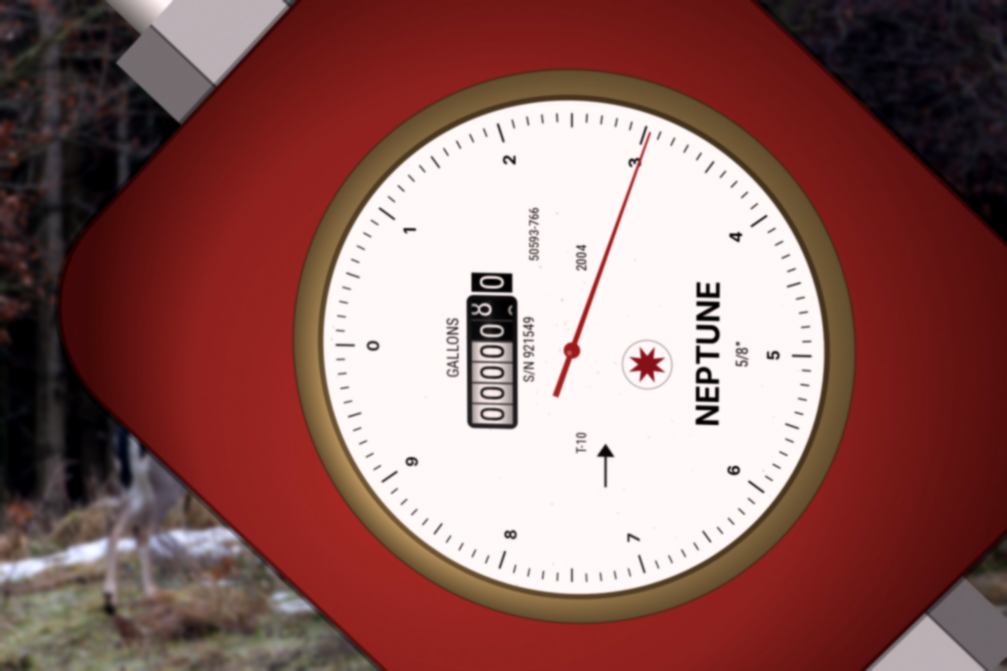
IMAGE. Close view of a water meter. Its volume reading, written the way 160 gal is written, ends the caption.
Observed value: 83.0 gal
